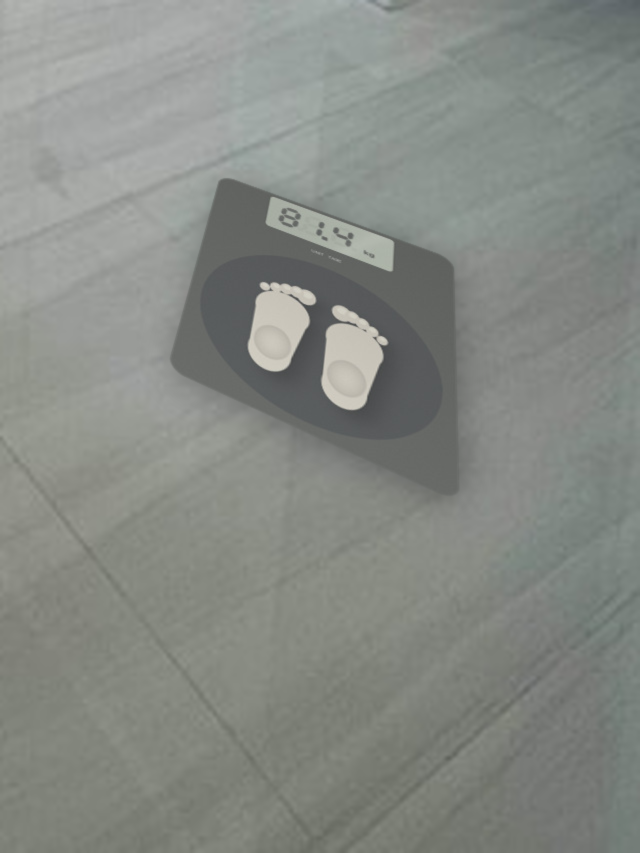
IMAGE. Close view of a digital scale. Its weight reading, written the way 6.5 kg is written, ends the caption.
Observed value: 81.4 kg
